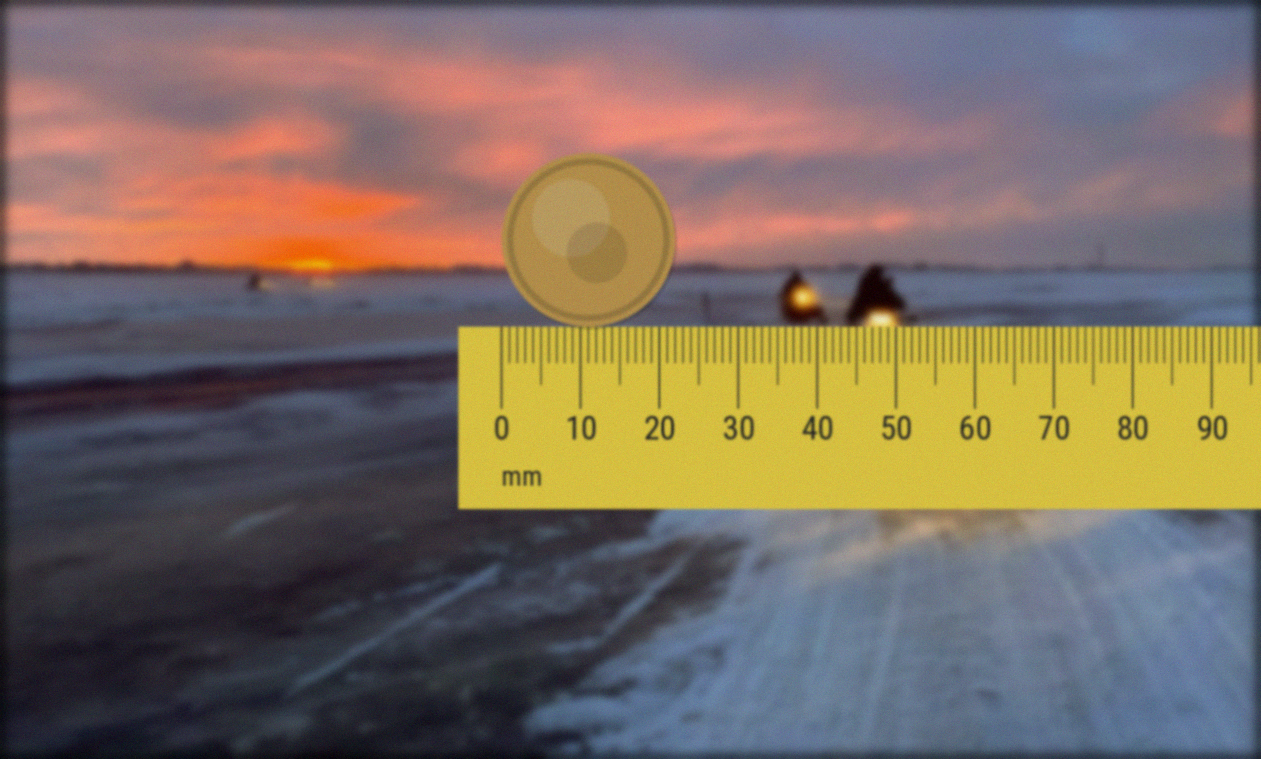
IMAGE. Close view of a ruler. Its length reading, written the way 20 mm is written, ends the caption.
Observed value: 22 mm
